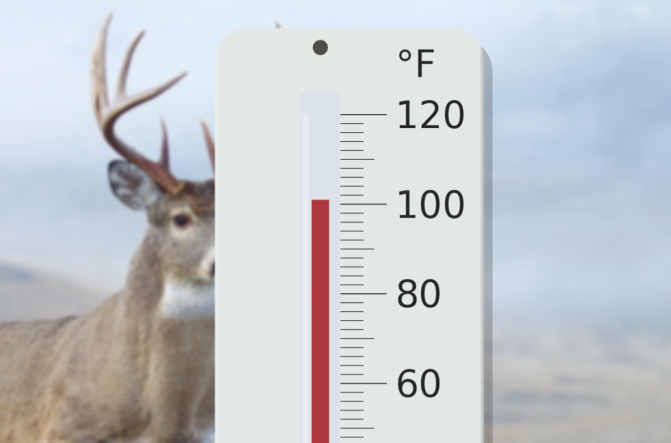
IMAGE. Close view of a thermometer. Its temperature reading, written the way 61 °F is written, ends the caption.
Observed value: 101 °F
